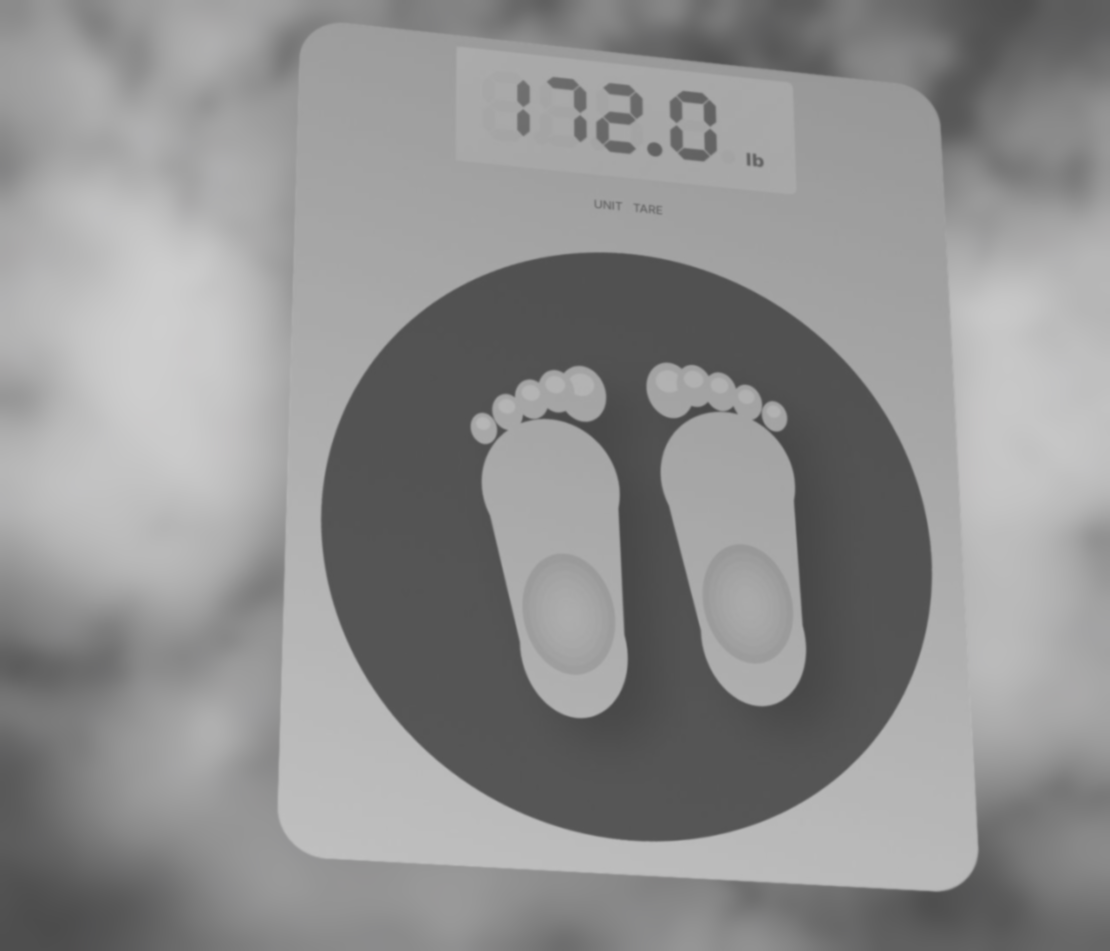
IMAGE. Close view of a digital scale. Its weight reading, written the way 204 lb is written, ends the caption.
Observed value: 172.0 lb
